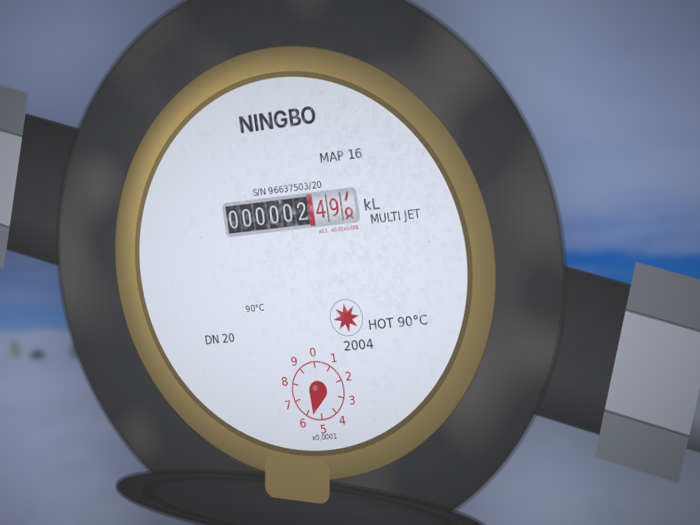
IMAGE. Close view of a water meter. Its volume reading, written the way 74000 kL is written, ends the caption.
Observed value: 2.4975 kL
